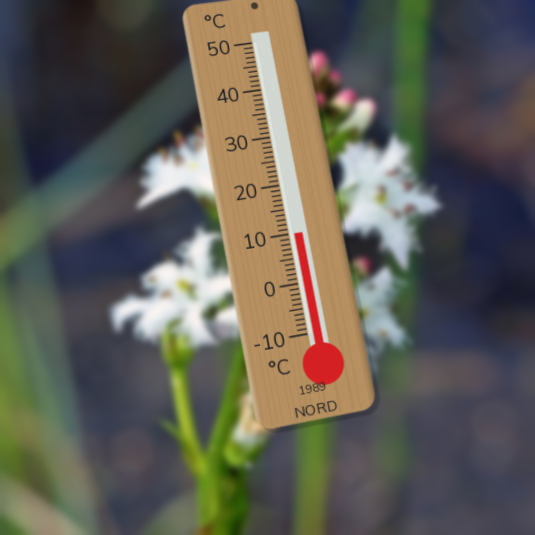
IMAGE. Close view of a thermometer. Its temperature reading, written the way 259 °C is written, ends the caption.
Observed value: 10 °C
